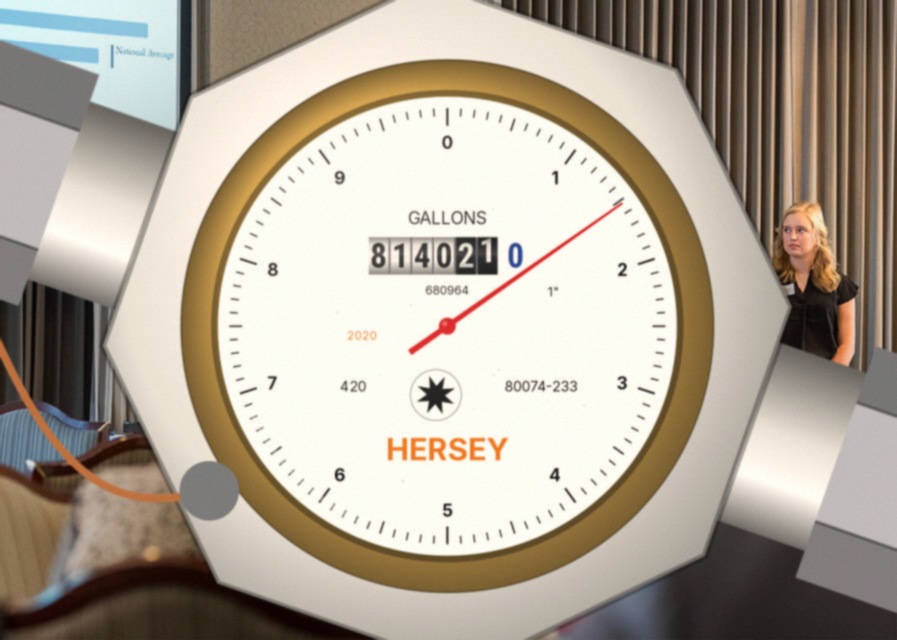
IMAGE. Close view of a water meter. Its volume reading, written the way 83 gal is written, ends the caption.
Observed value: 8140211.5 gal
